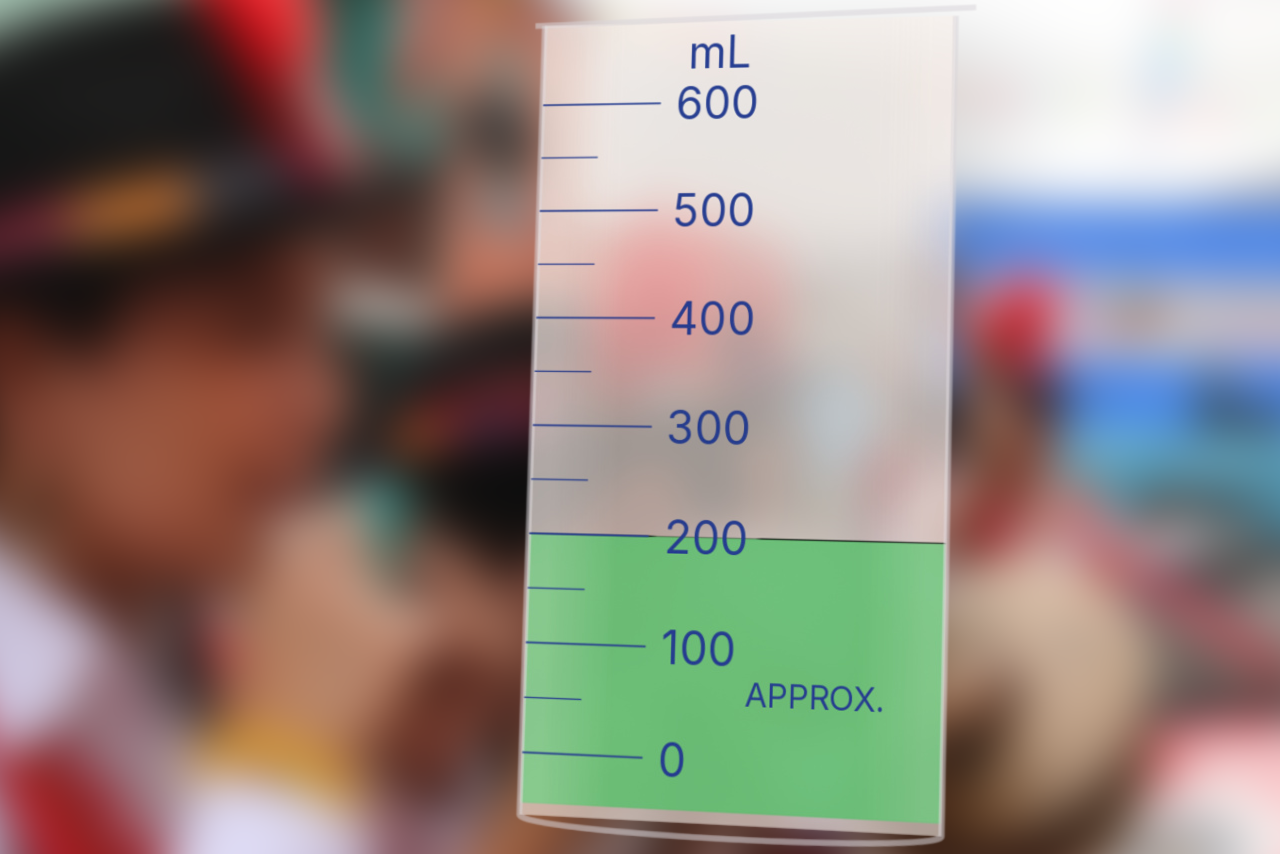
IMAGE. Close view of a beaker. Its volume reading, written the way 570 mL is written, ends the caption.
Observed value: 200 mL
